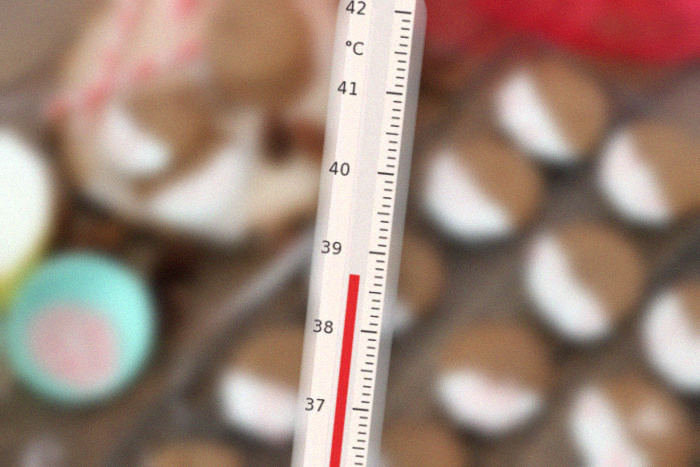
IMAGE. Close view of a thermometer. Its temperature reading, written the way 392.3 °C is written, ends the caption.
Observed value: 38.7 °C
